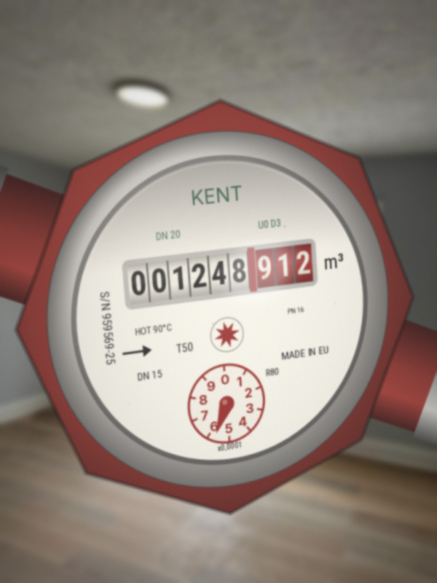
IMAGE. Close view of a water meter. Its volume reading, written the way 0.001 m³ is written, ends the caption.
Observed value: 1248.9125 m³
